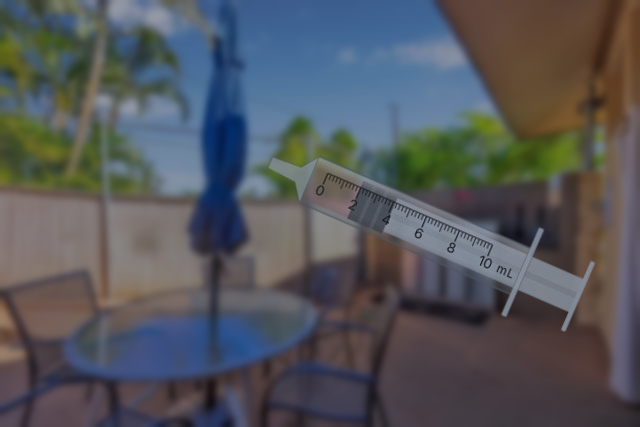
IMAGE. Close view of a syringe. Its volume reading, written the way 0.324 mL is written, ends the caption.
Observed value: 2 mL
